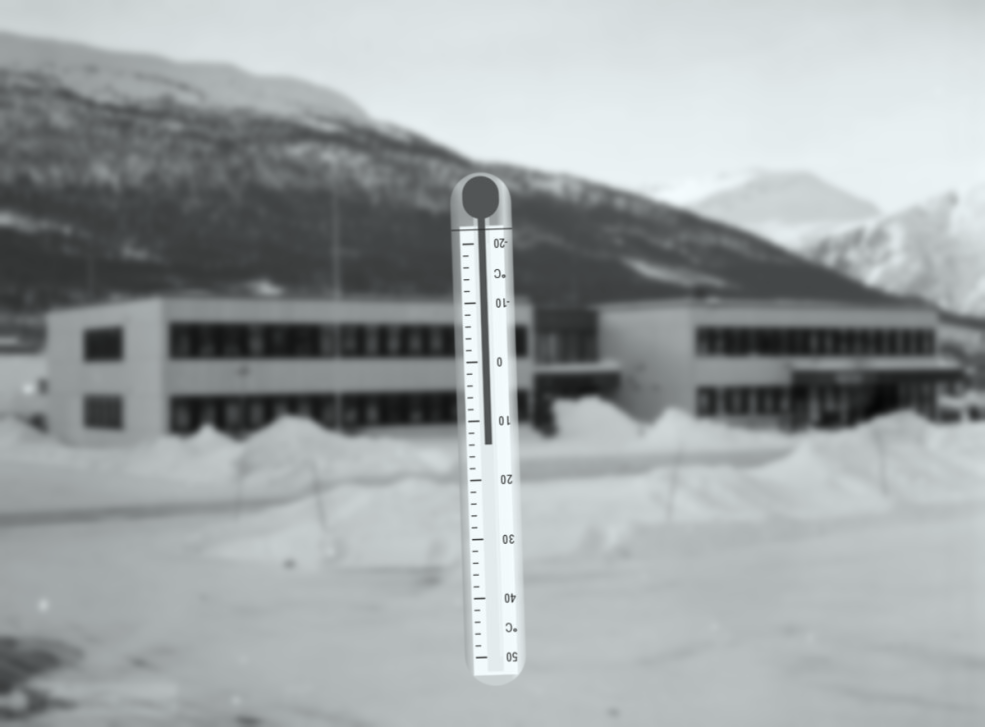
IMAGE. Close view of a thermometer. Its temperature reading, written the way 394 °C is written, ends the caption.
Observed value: 14 °C
